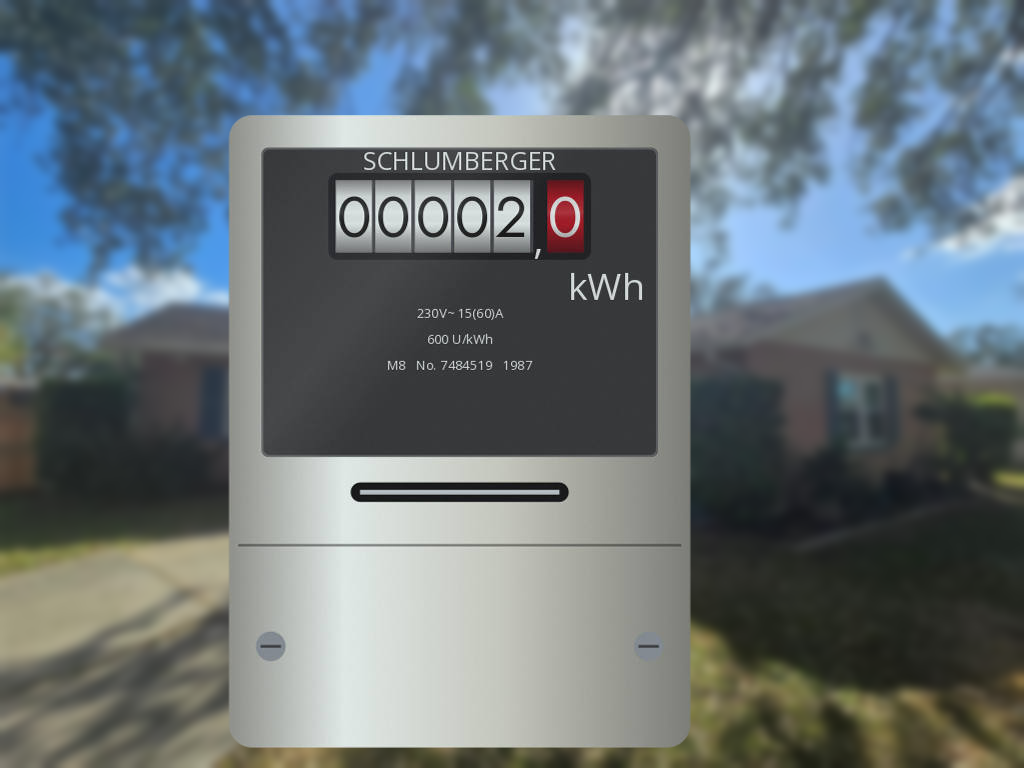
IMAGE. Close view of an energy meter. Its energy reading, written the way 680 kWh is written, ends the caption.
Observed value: 2.0 kWh
